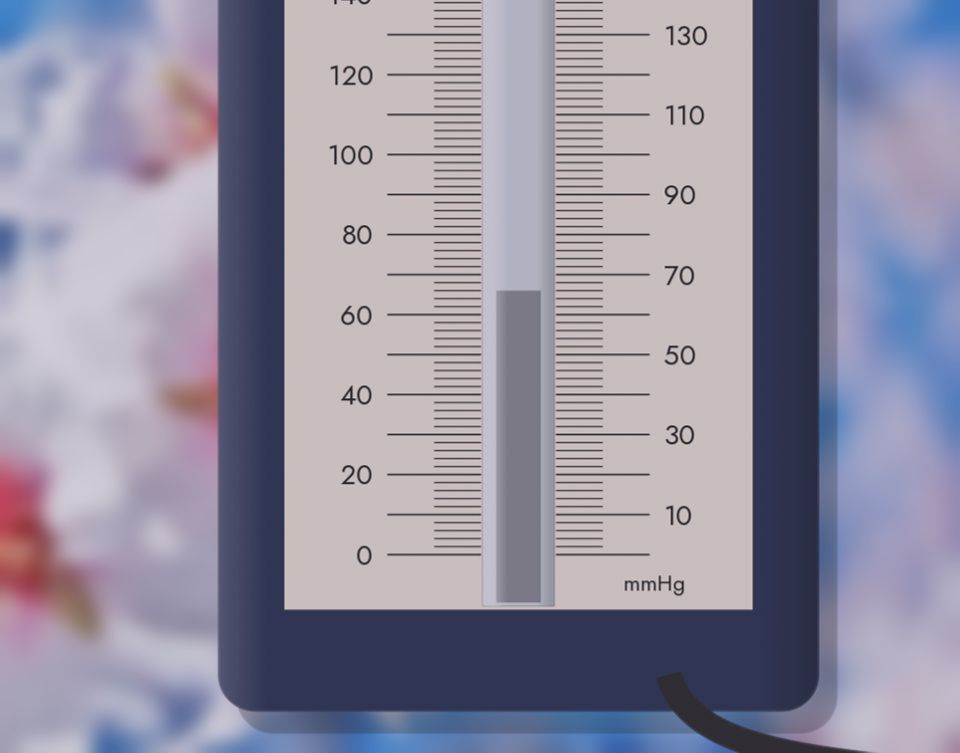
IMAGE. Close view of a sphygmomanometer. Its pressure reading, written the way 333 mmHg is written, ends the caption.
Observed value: 66 mmHg
